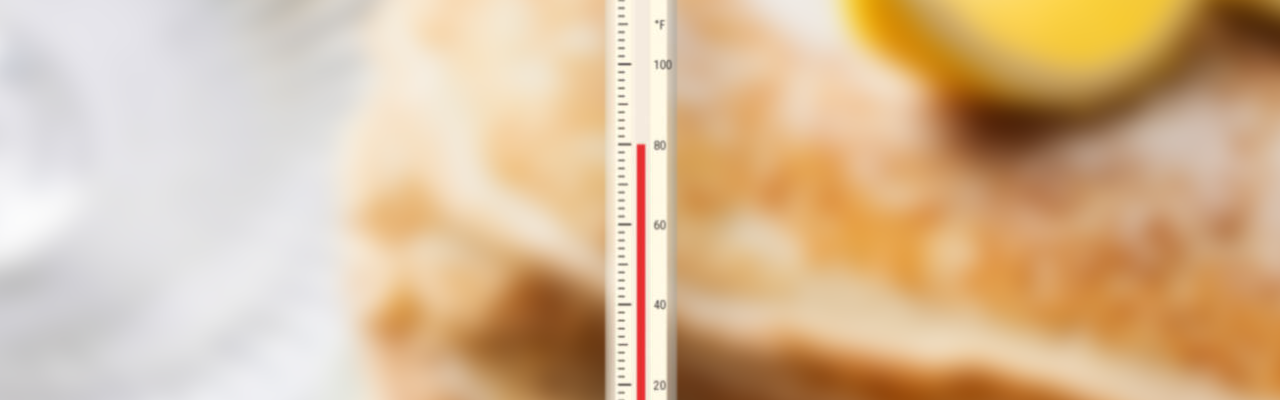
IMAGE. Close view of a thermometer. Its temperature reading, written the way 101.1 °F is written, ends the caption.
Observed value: 80 °F
